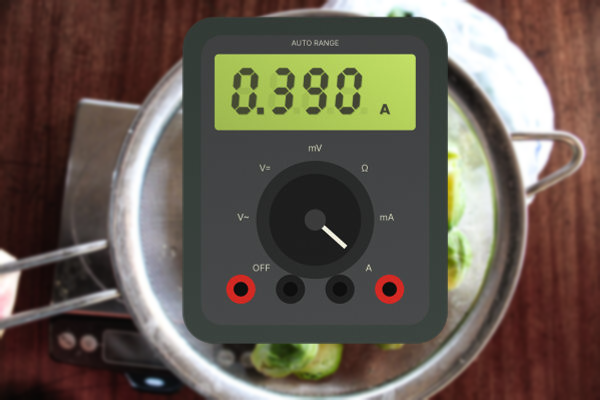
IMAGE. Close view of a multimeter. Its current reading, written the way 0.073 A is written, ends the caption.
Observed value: 0.390 A
